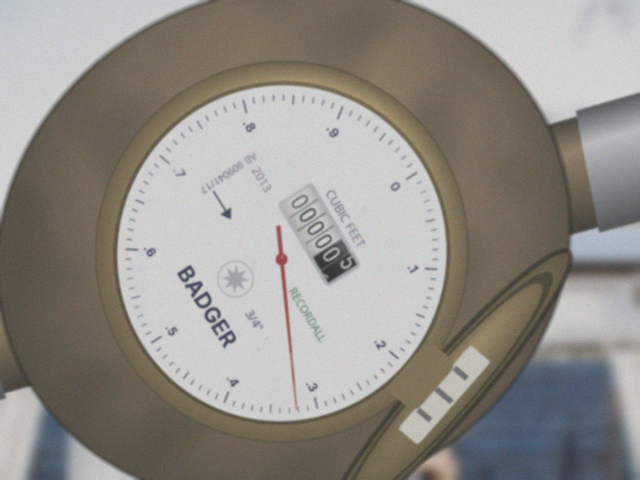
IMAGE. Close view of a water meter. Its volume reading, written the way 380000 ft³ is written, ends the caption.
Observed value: 5.32 ft³
